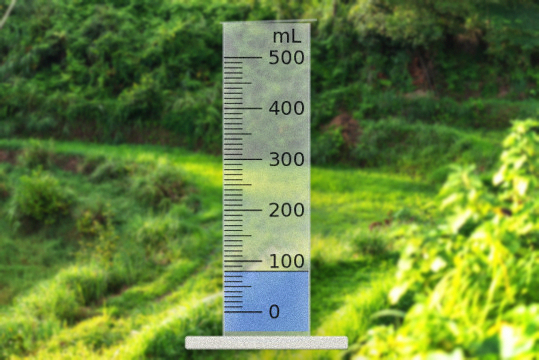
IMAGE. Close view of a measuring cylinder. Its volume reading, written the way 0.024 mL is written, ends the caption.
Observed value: 80 mL
